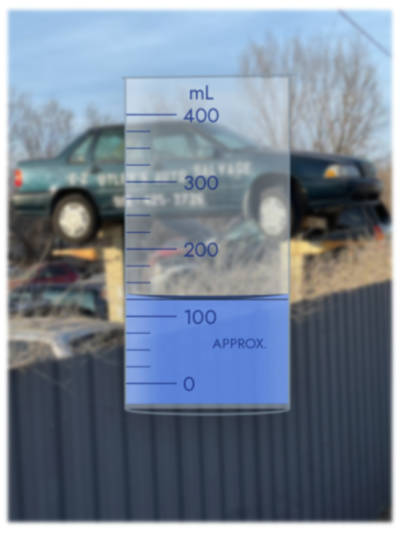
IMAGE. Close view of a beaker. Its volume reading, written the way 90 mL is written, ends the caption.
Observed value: 125 mL
